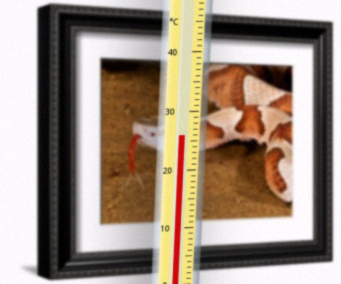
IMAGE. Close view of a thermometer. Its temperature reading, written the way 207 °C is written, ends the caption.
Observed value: 26 °C
